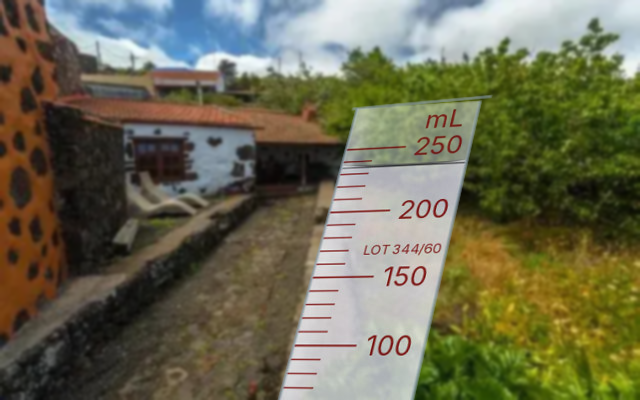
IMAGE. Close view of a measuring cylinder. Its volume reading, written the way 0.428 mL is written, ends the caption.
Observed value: 235 mL
